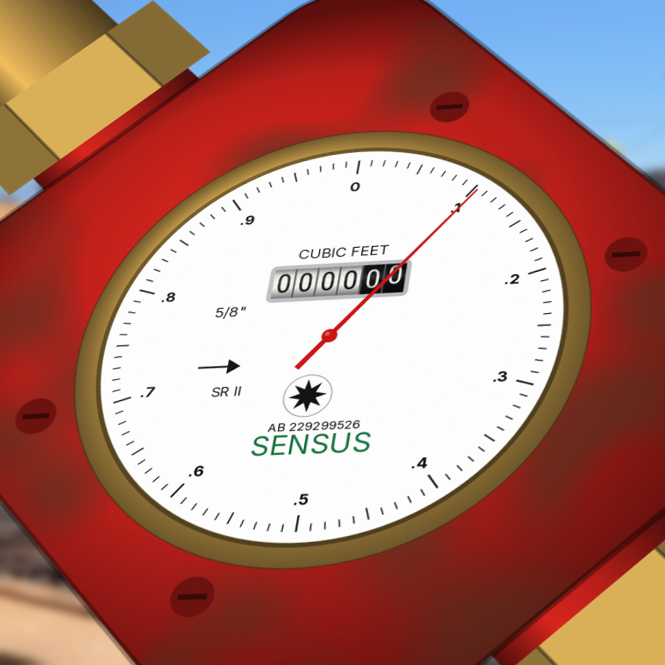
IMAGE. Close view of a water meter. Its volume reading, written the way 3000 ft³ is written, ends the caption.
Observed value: 0.10 ft³
